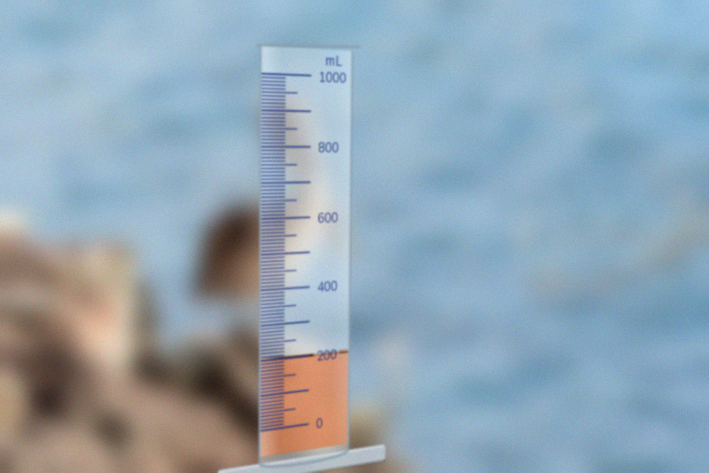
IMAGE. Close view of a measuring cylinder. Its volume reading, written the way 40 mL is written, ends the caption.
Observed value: 200 mL
